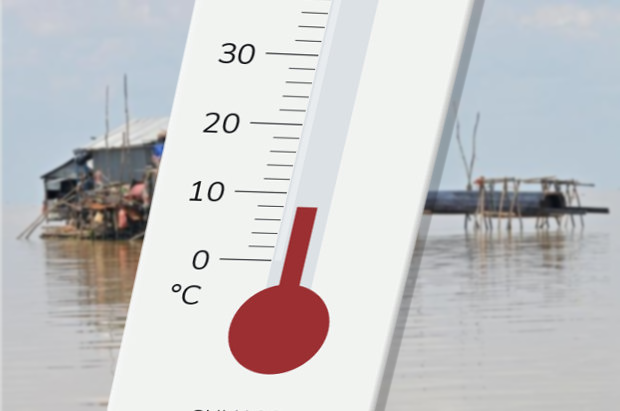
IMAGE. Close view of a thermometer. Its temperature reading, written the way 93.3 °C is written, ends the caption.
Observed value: 8 °C
